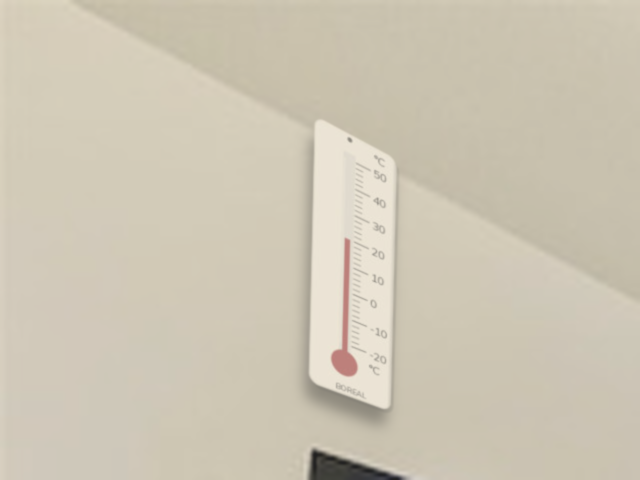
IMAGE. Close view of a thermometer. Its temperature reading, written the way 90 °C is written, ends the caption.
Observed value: 20 °C
